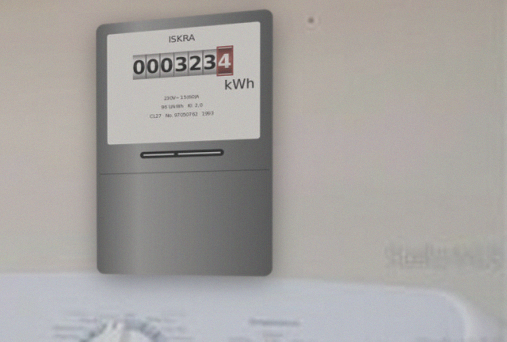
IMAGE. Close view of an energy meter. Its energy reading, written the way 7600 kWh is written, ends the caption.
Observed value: 323.4 kWh
